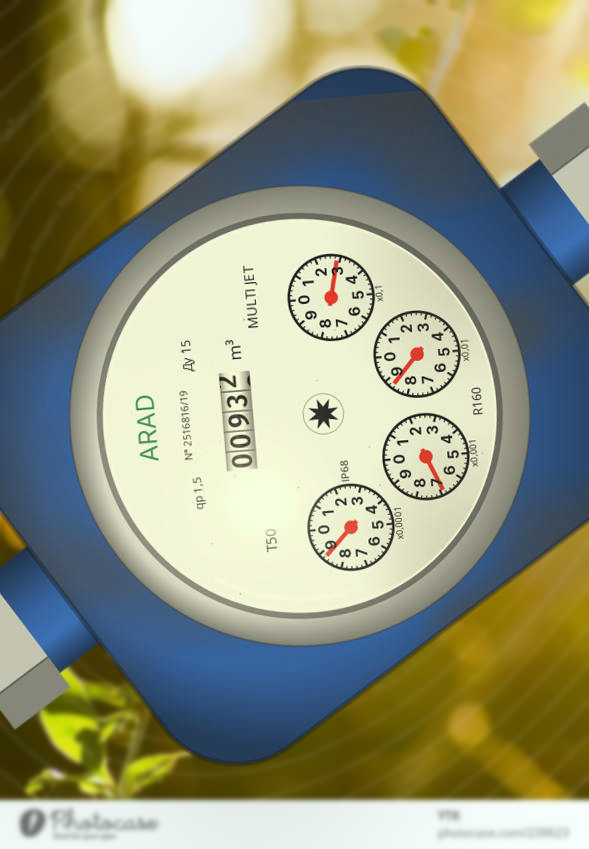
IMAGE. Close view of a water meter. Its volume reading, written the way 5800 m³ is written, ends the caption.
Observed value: 932.2868 m³
